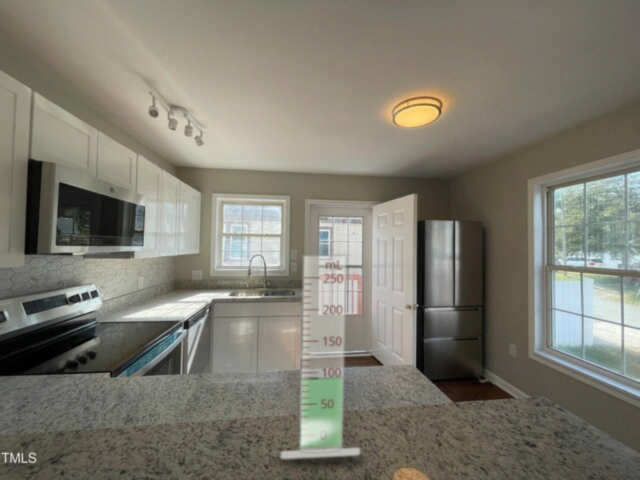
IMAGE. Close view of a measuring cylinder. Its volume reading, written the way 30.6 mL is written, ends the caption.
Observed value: 90 mL
